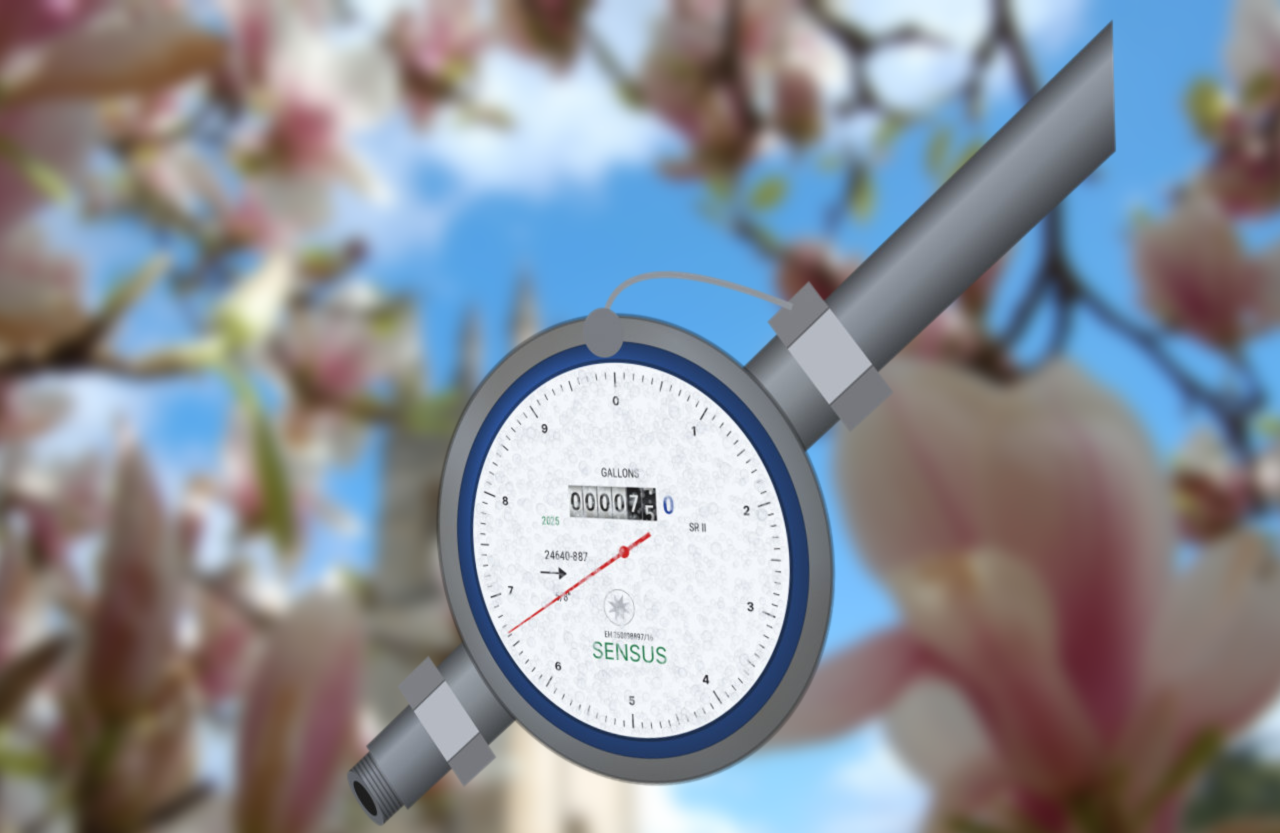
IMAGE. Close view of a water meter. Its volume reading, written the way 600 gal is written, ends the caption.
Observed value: 746.6 gal
